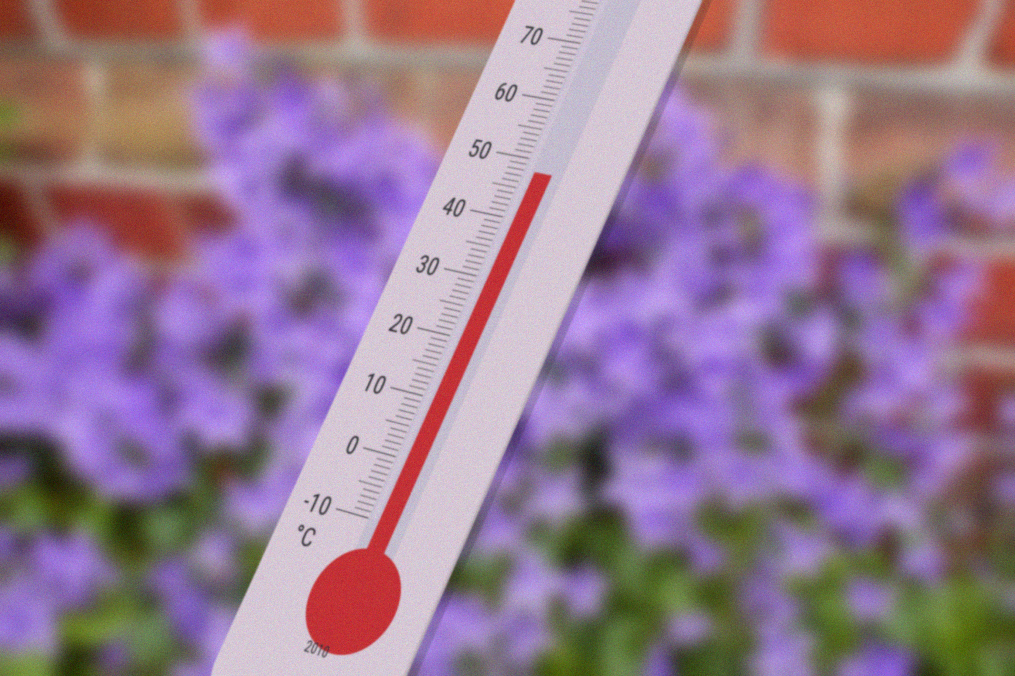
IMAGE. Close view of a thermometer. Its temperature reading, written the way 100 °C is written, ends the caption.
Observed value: 48 °C
